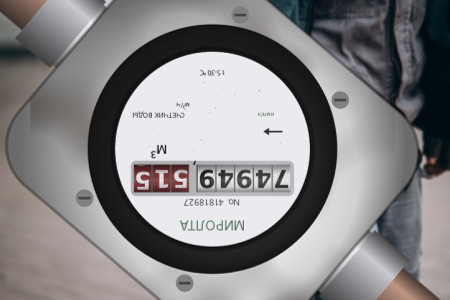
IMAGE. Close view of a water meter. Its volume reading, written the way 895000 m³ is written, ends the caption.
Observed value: 74949.515 m³
